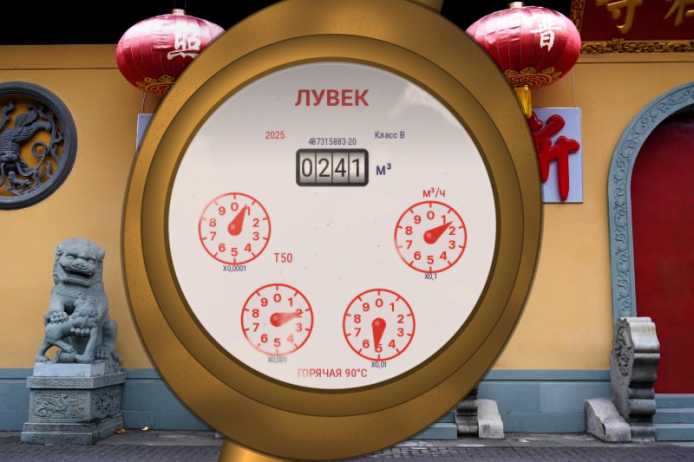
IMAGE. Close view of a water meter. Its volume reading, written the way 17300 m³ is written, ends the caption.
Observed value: 241.1520 m³
